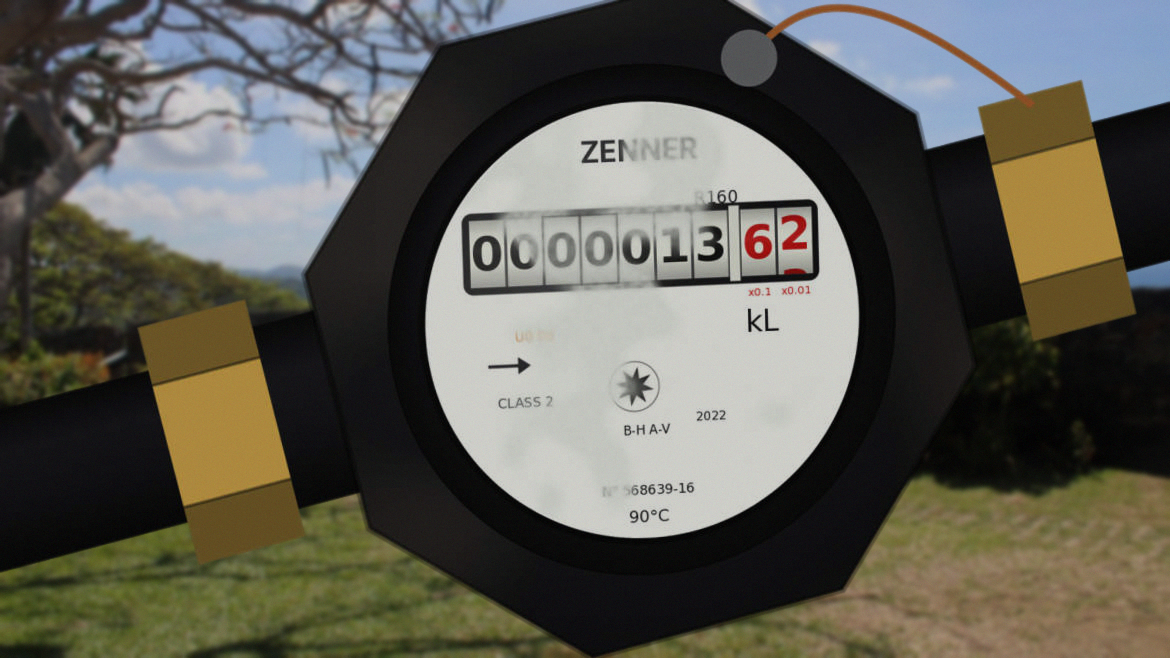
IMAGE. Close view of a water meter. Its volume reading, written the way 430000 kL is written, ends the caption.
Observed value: 13.62 kL
